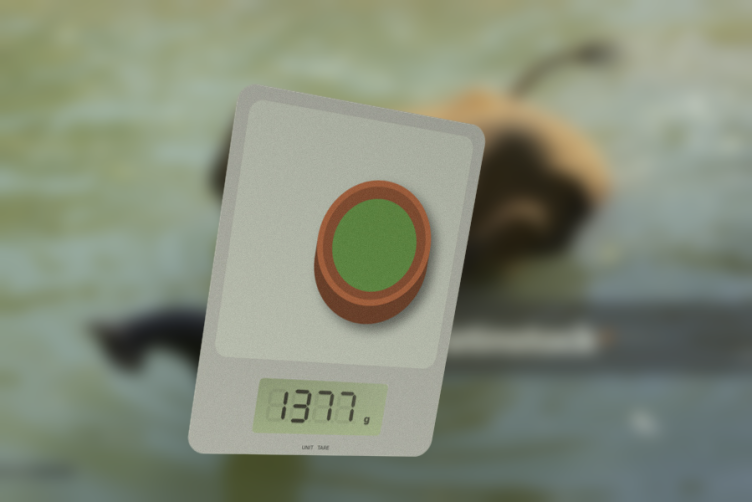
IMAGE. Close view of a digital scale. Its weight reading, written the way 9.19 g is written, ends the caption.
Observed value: 1377 g
